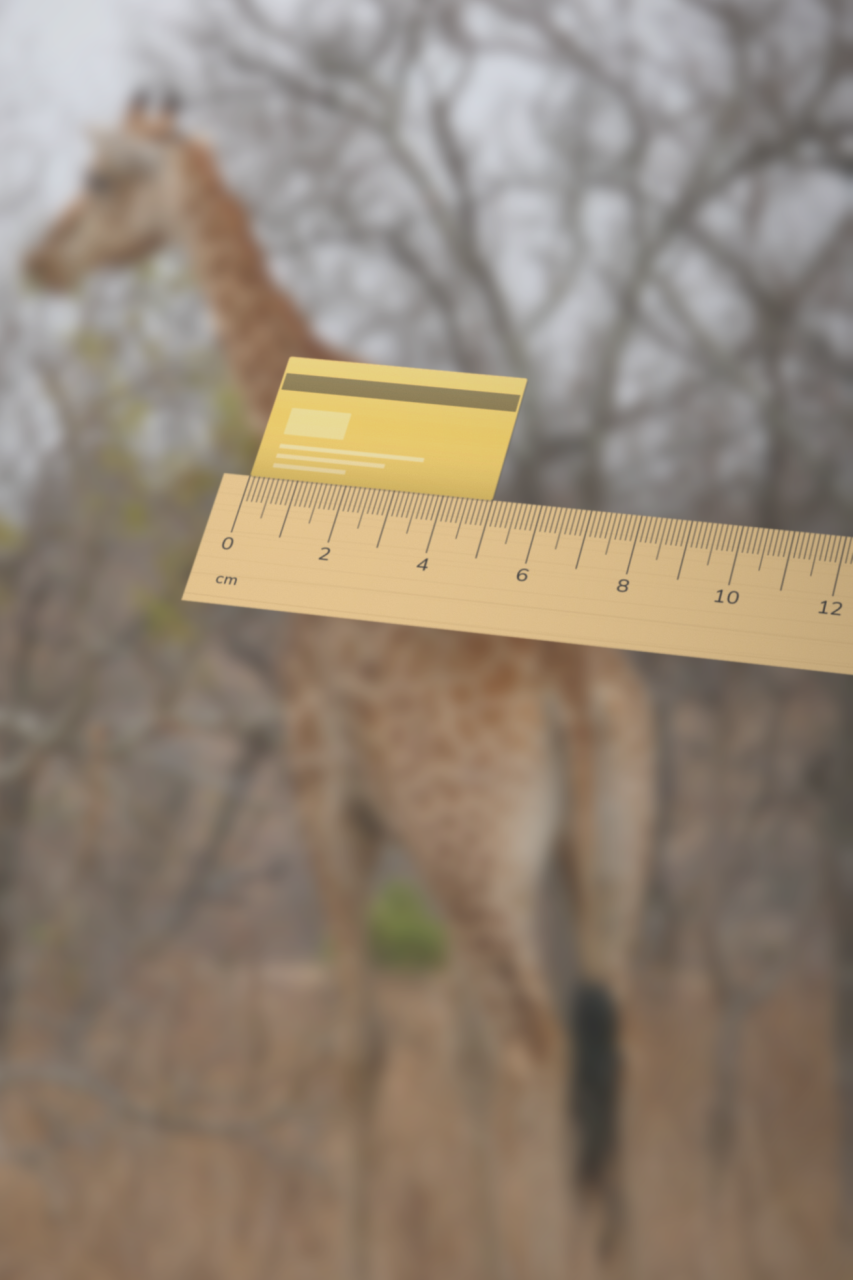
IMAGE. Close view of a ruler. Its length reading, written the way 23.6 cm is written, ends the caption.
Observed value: 5 cm
